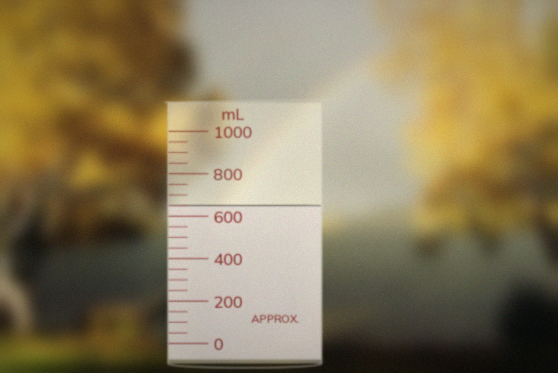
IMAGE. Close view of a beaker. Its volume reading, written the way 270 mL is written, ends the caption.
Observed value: 650 mL
